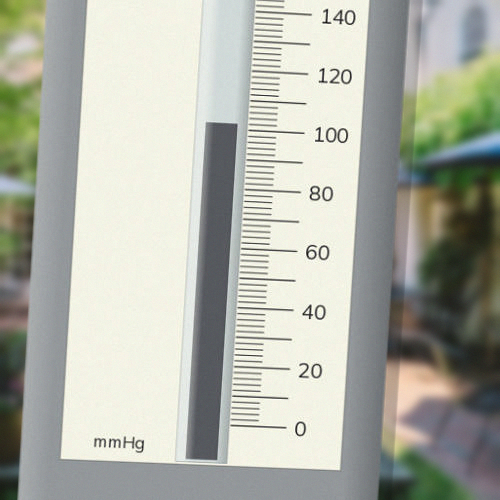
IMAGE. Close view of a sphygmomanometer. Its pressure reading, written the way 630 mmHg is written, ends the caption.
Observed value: 102 mmHg
